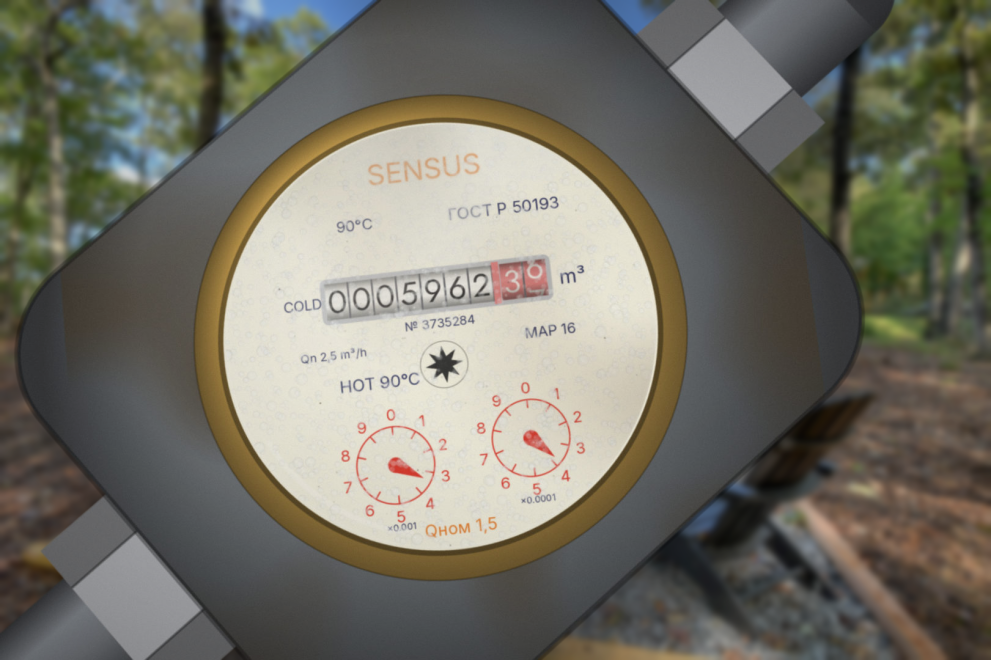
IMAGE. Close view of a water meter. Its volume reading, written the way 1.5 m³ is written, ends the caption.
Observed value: 5962.3633 m³
